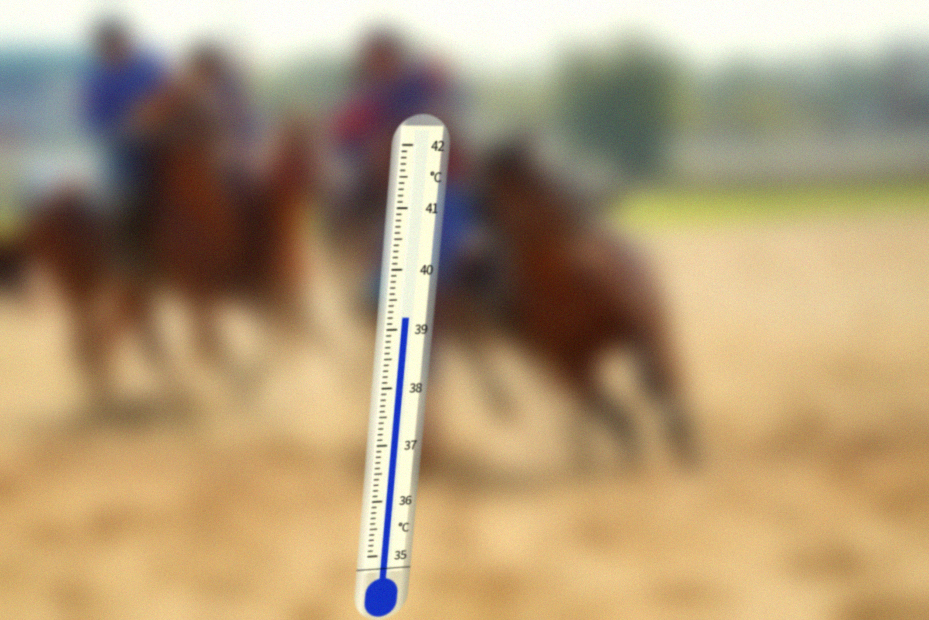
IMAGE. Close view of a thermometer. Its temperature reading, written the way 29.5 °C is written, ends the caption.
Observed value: 39.2 °C
